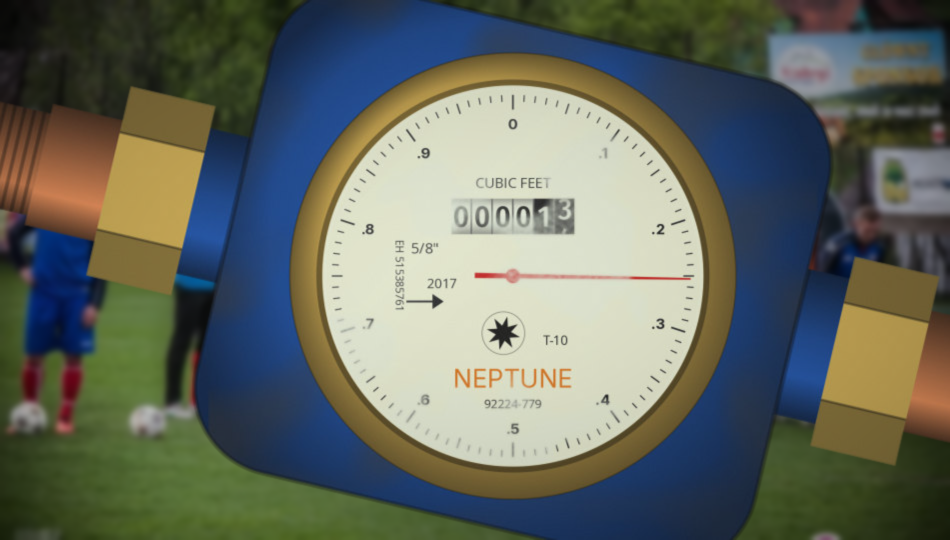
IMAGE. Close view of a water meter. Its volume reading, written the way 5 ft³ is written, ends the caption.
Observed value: 13.25 ft³
